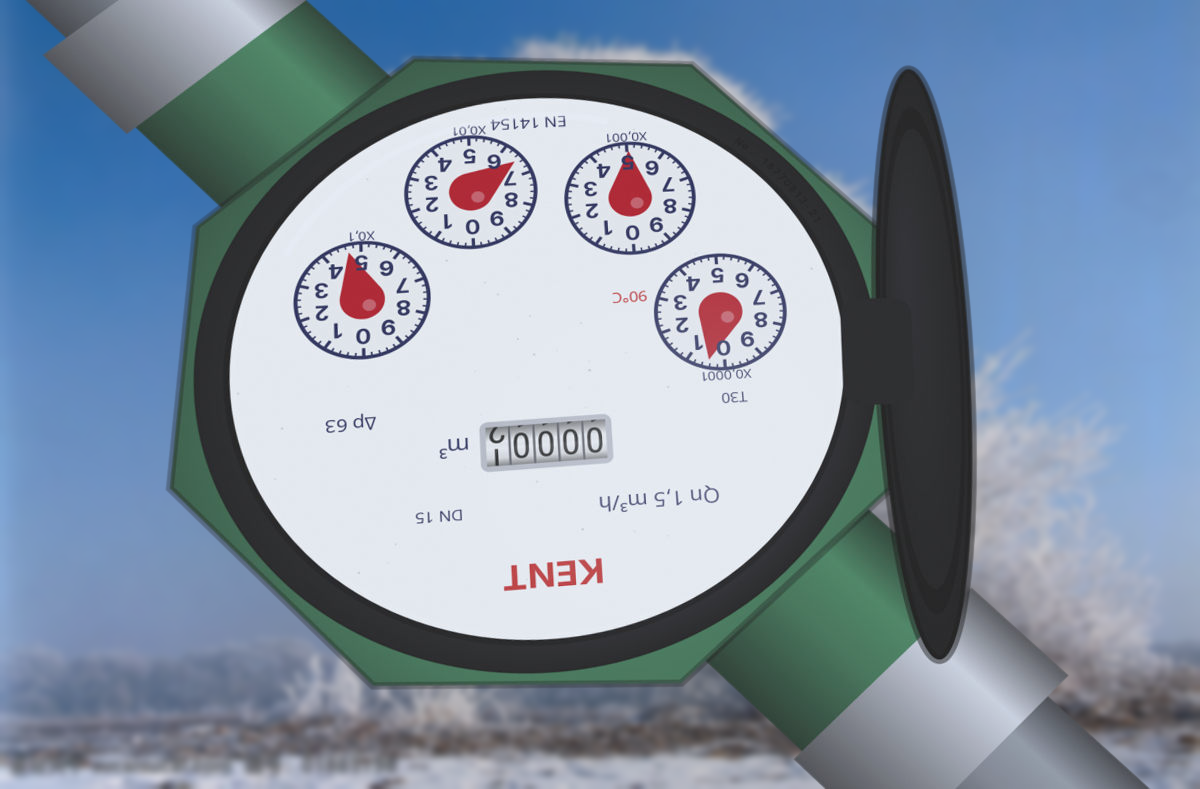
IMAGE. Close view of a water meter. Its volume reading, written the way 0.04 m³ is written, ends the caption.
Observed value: 1.4650 m³
